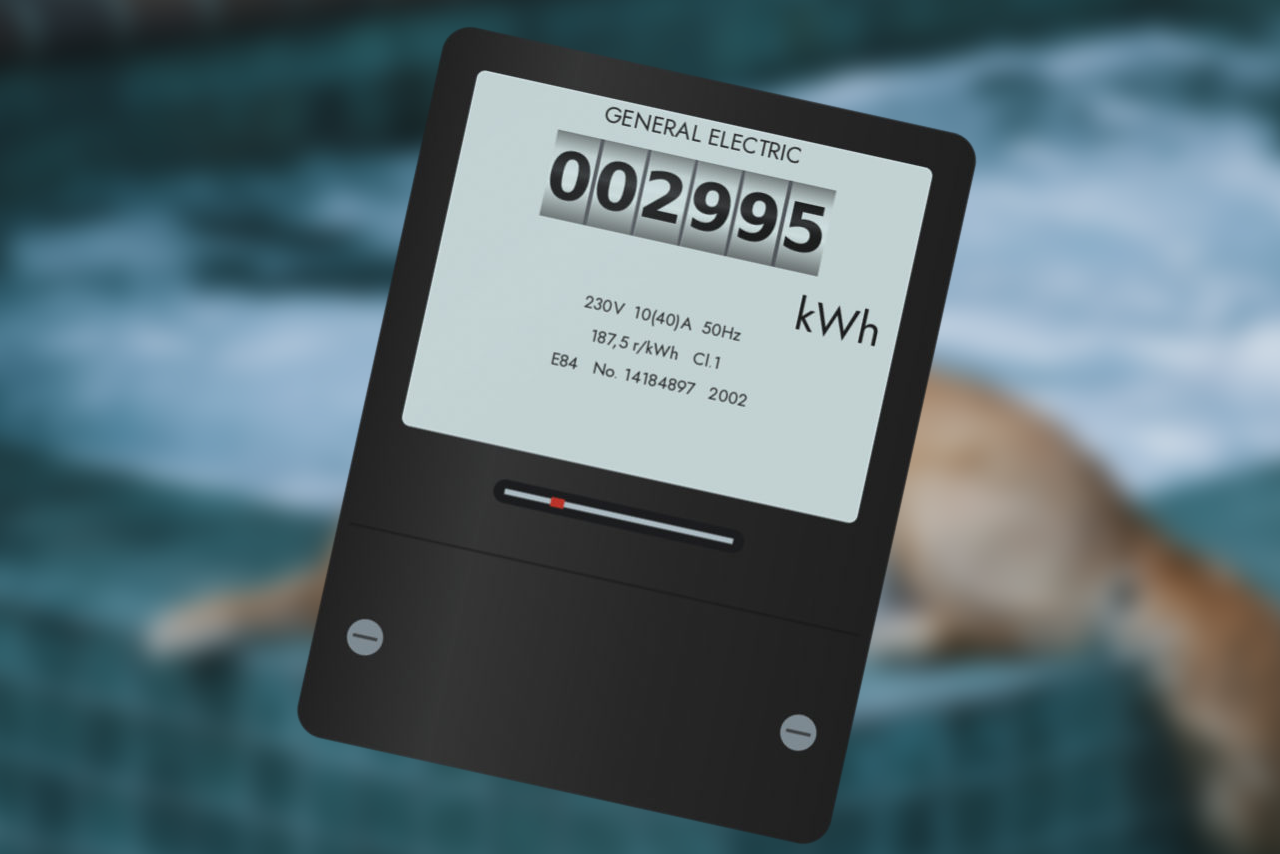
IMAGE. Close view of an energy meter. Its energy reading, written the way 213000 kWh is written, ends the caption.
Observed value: 2995 kWh
